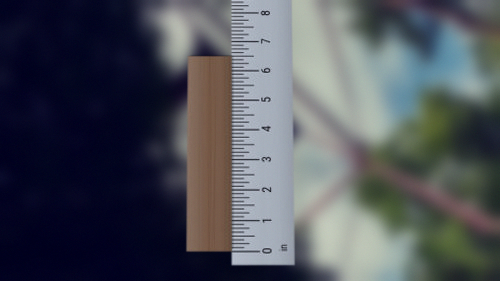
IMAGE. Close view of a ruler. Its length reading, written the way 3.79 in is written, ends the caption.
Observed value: 6.5 in
